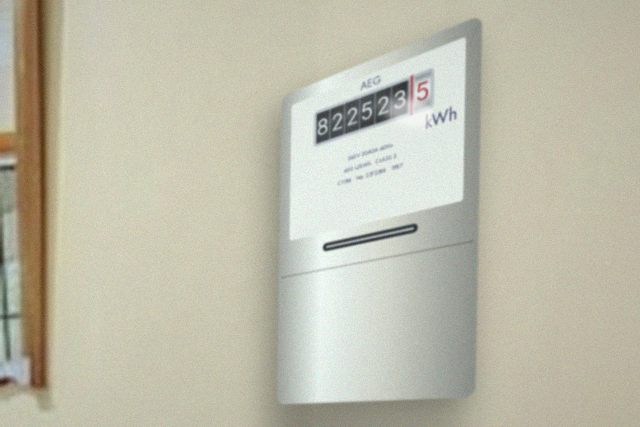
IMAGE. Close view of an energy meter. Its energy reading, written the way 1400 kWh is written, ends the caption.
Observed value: 822523.5 kWh
